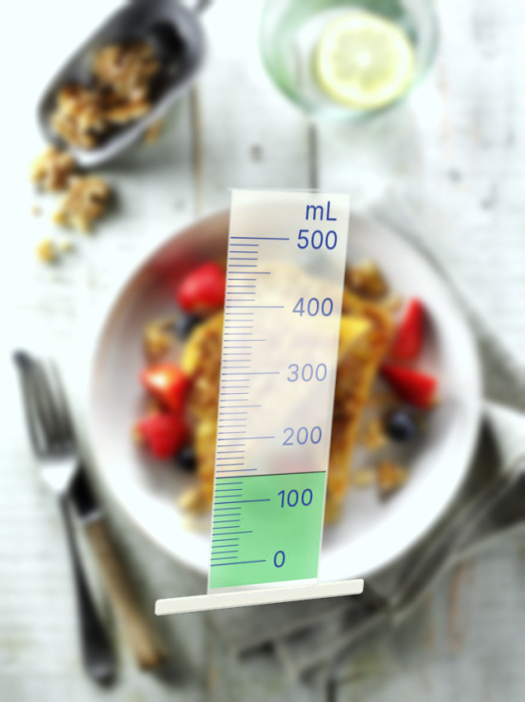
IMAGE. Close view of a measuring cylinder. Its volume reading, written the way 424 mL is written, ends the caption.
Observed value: 140 mL
